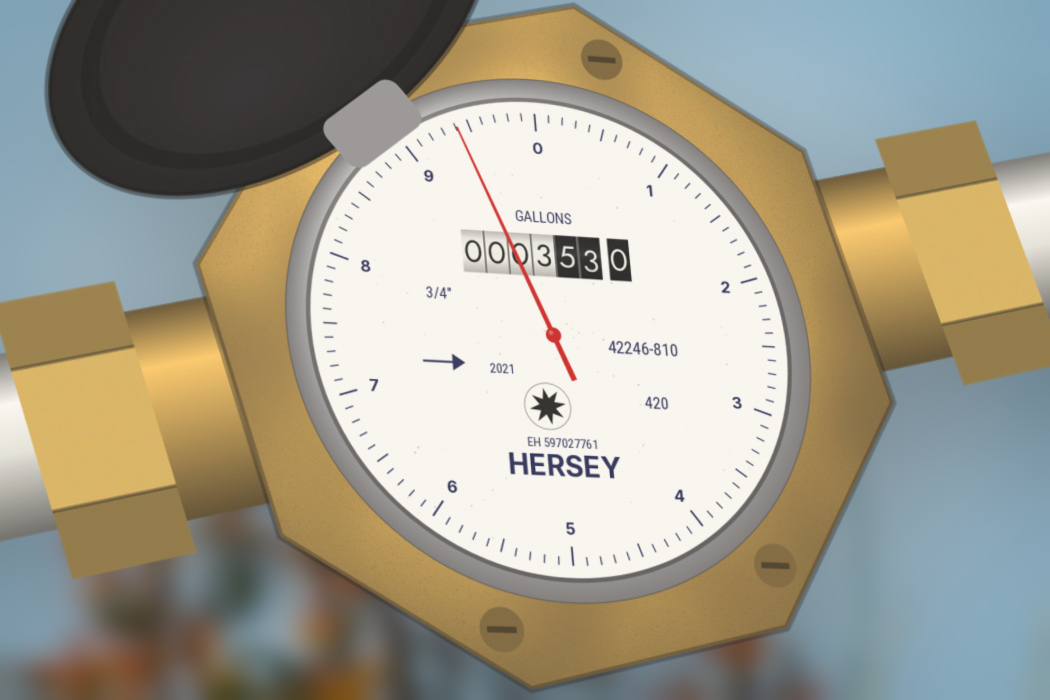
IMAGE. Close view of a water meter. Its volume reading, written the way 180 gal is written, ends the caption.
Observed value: 3529.4 gal
